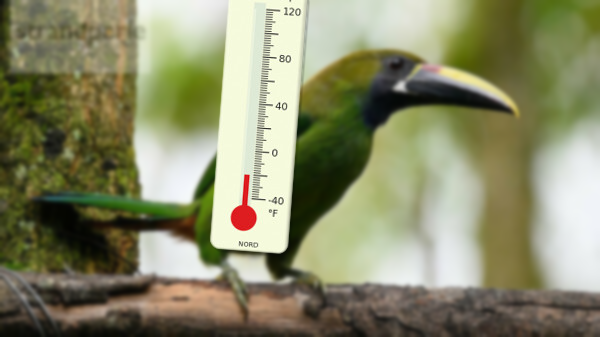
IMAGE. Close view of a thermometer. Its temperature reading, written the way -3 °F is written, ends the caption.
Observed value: -20 °F
